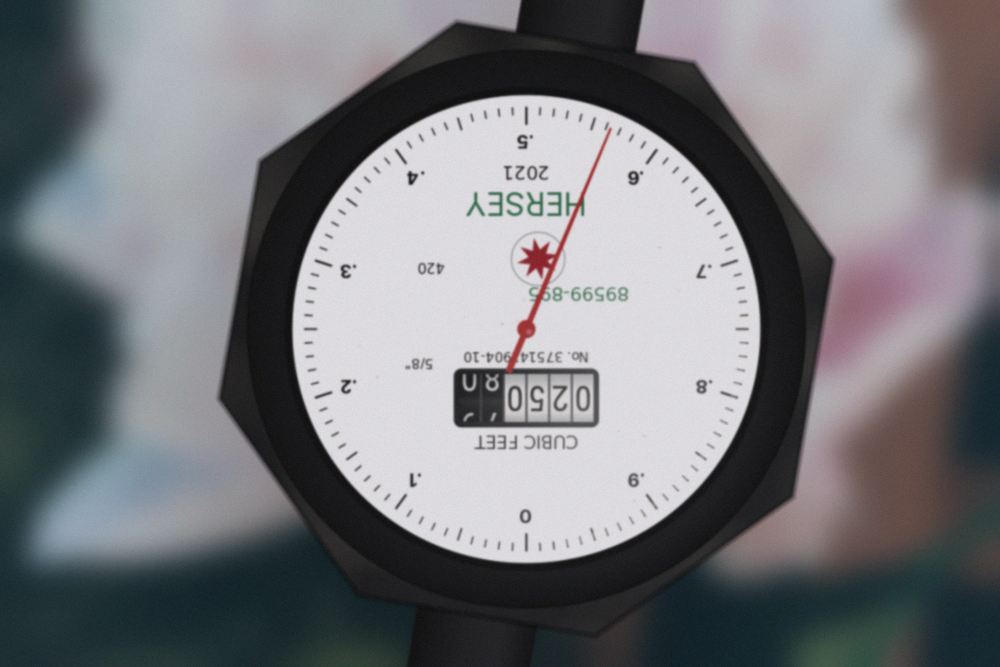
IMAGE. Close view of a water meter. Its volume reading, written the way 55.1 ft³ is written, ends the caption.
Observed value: 25079.56 ft³
